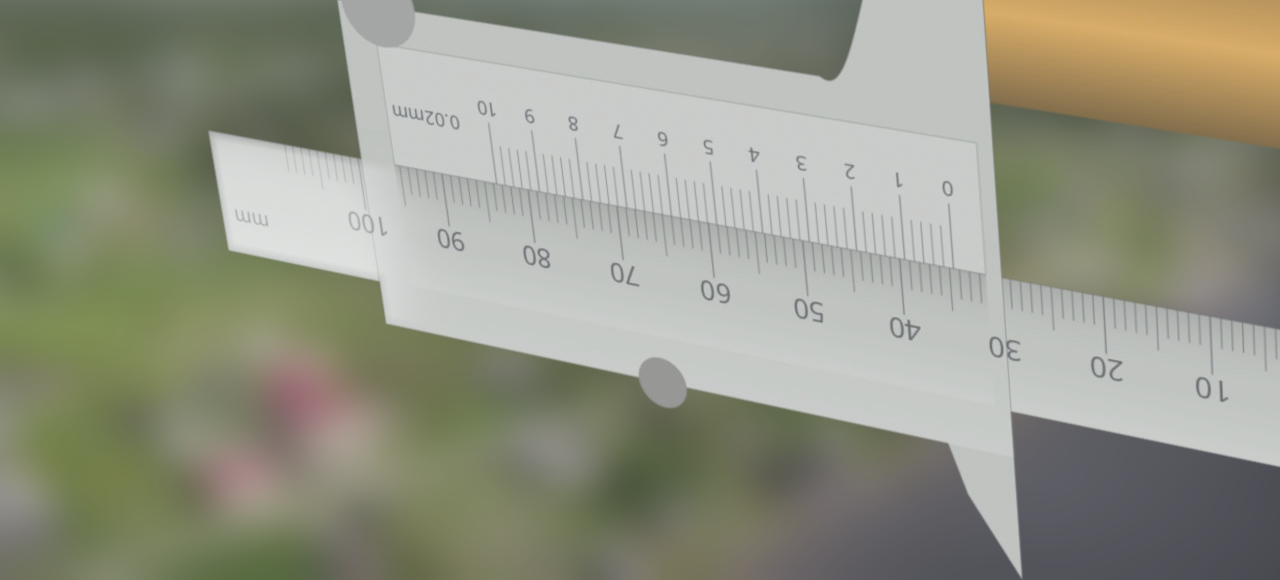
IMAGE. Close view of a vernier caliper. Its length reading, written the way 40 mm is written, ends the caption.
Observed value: 34.6 mm
